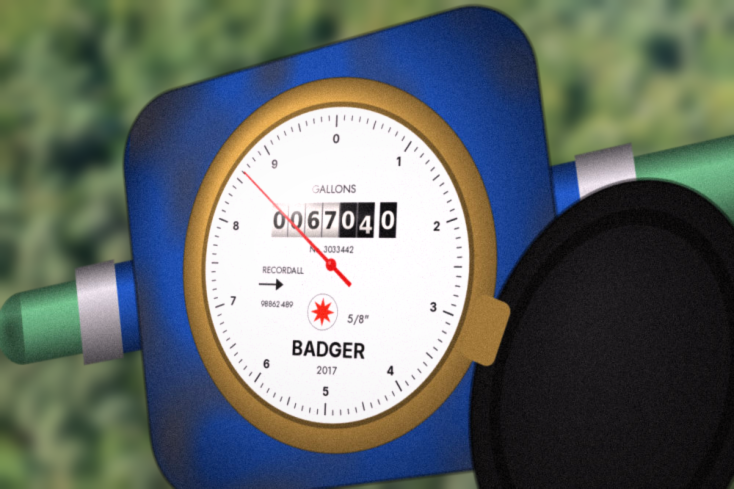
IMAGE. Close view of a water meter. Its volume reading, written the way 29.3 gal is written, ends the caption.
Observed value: 67038.6 gal
